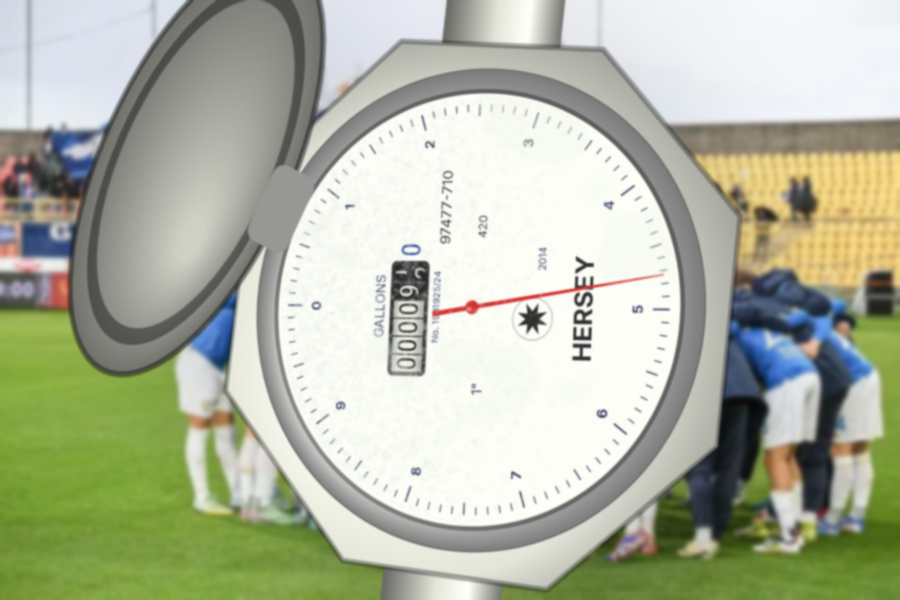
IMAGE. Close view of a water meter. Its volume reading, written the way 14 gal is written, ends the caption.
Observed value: 914.7 gal
